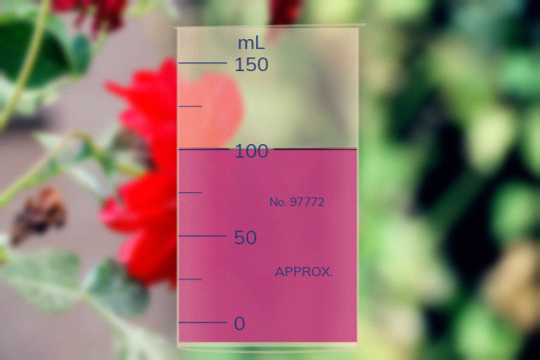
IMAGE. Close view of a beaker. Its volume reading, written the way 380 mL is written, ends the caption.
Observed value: 100 mL
